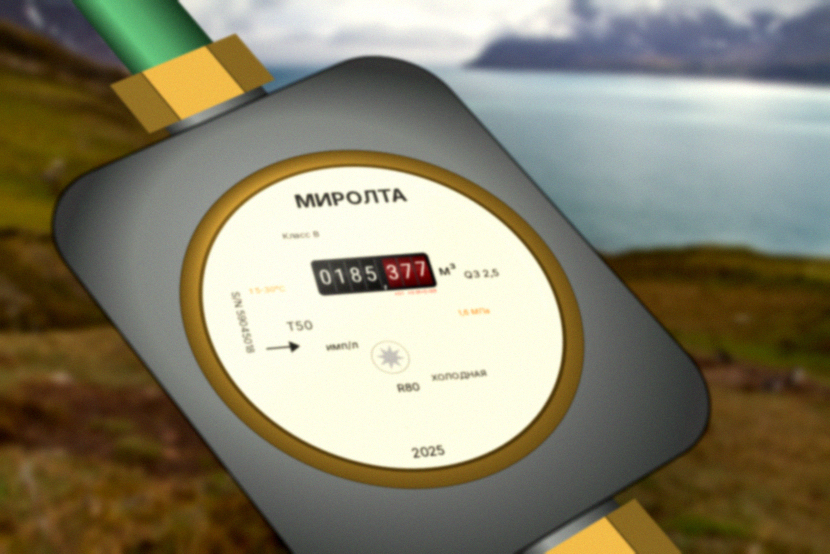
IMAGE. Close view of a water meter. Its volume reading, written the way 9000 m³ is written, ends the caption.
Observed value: 185.377 m³
